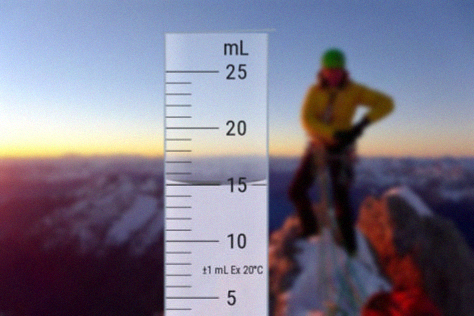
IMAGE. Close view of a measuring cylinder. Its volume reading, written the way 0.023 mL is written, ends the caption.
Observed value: 15 mL
